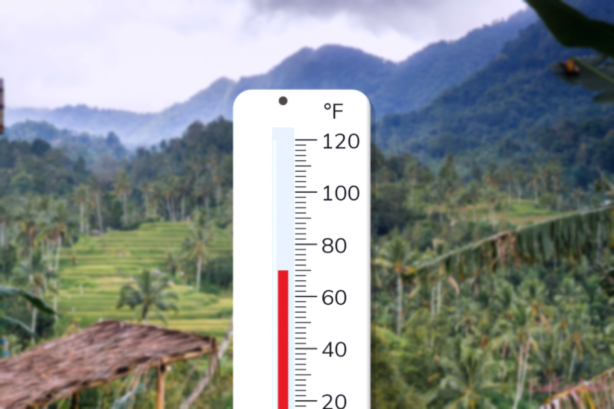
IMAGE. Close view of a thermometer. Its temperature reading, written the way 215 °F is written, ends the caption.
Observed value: 70 °F
